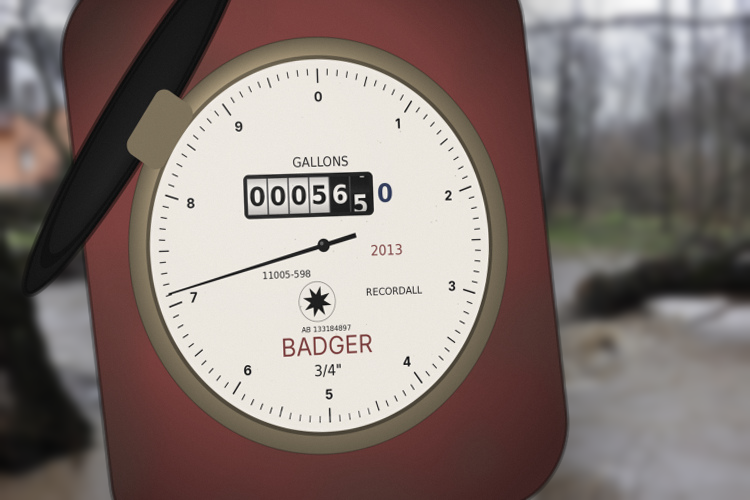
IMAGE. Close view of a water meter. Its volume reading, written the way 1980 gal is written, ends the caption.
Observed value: 5647.1 gal
